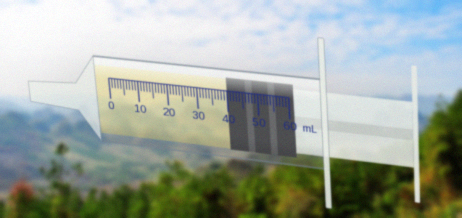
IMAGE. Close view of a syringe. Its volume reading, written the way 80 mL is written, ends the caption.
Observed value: 40 mL
